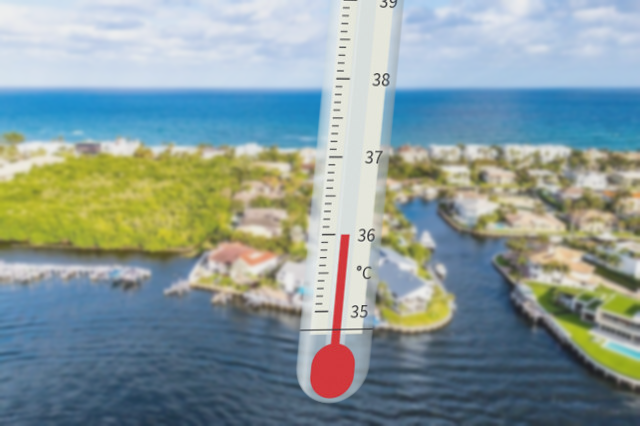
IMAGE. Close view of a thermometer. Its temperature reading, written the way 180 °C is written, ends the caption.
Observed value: 36 °C
